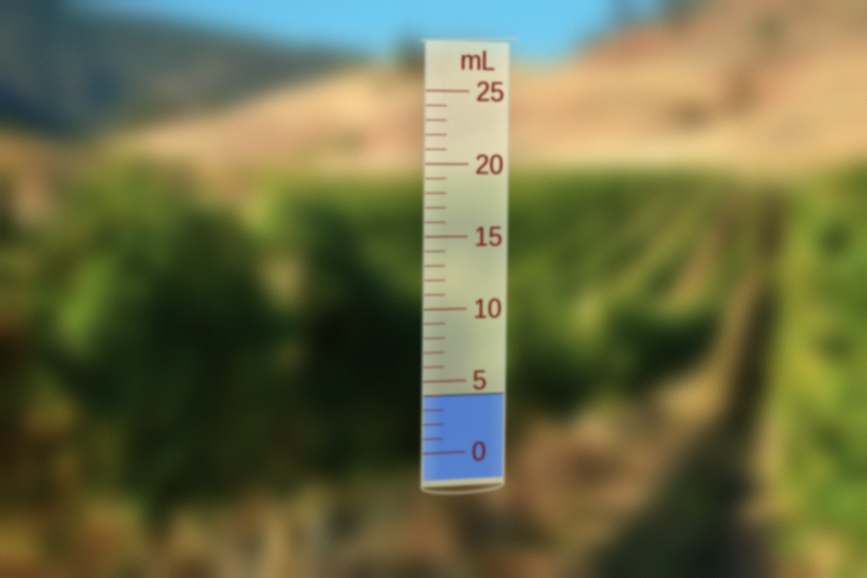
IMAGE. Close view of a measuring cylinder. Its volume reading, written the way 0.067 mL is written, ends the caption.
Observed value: 4 mL
